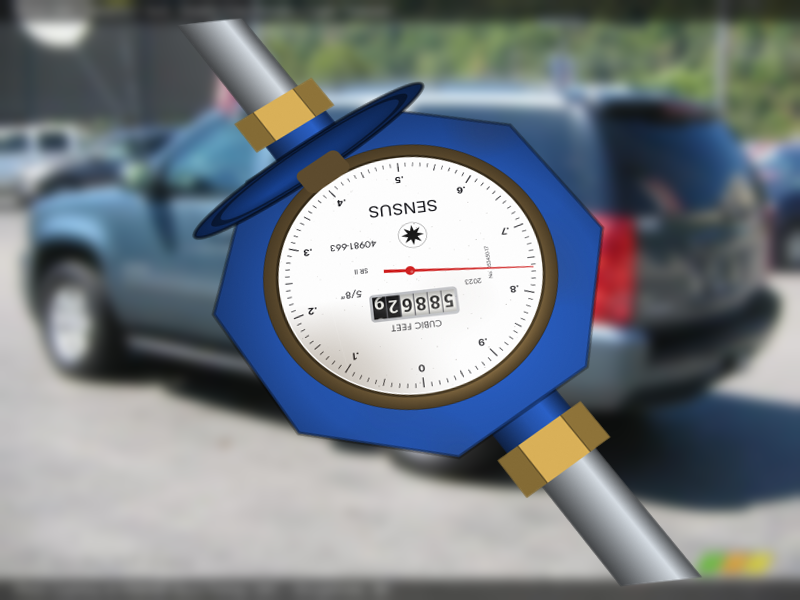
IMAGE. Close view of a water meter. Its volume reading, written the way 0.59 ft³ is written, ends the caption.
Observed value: 588628.76 ft³
